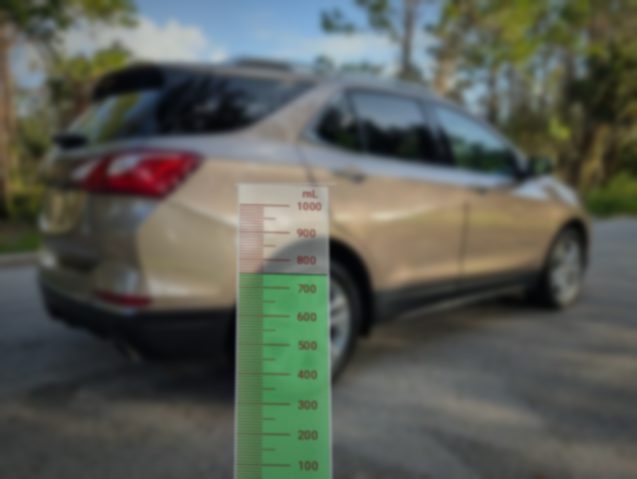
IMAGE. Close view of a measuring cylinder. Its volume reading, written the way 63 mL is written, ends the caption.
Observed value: 750 mL
